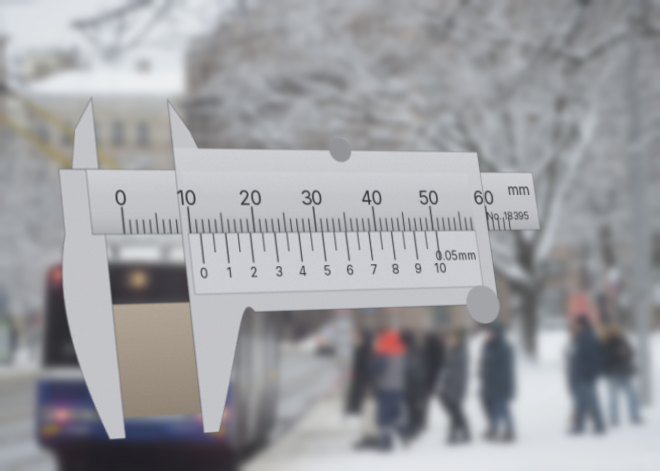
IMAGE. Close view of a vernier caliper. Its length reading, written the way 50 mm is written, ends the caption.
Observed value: 11.5 mm
